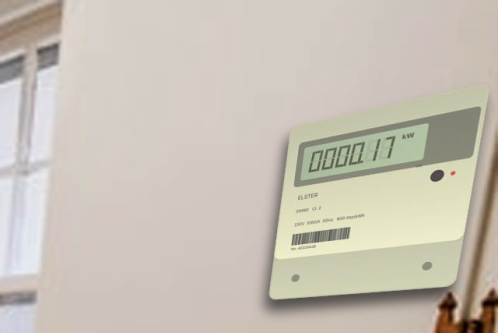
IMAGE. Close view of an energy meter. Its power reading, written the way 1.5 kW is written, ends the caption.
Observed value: 0.17 kW
